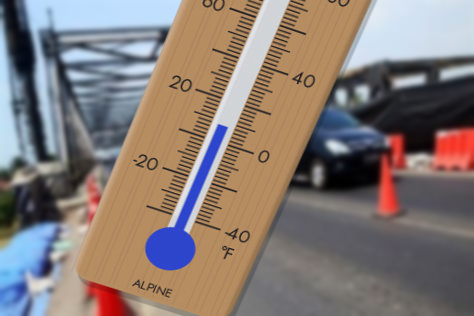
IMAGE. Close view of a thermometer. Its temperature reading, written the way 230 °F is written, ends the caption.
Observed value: 8 °F
